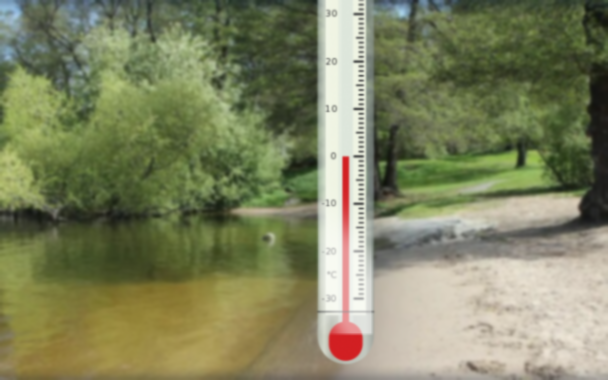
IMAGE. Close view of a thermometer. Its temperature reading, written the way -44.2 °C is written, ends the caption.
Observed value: 0 °C
